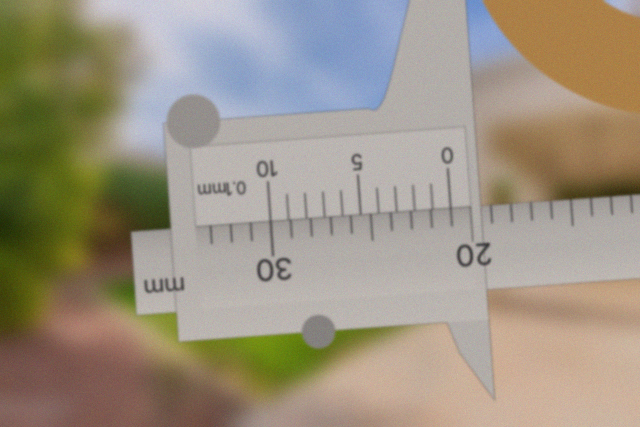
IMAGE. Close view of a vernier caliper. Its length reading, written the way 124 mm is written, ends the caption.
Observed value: 21.0 mm
